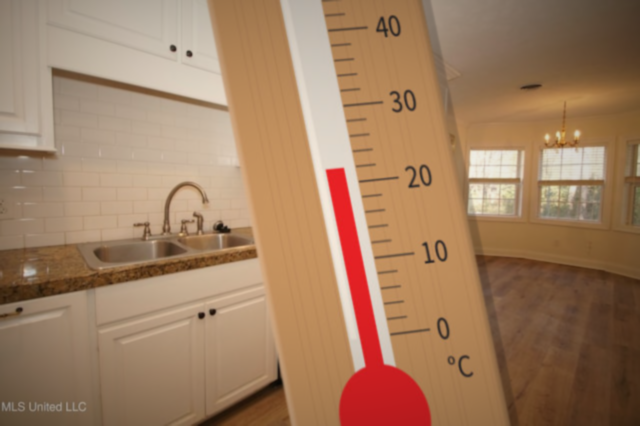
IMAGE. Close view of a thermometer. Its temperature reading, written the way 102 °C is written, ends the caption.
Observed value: 22 °C
